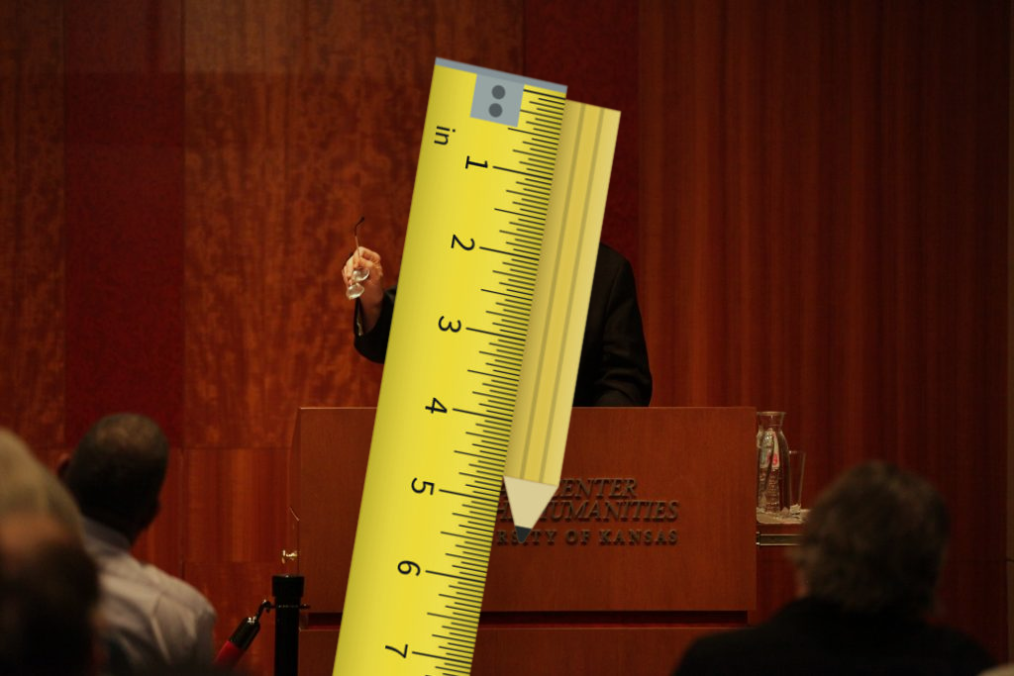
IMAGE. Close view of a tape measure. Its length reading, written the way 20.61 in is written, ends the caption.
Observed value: 5.4375 in
